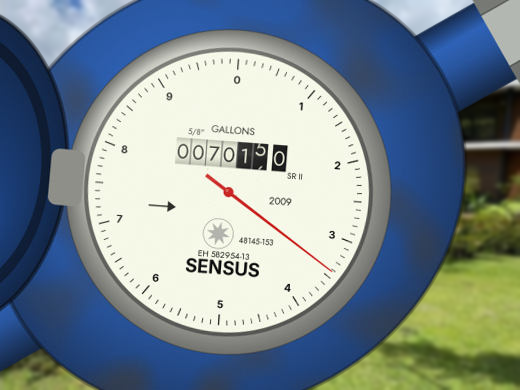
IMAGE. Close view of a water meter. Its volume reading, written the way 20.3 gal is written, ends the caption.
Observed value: 70153.4 gal
